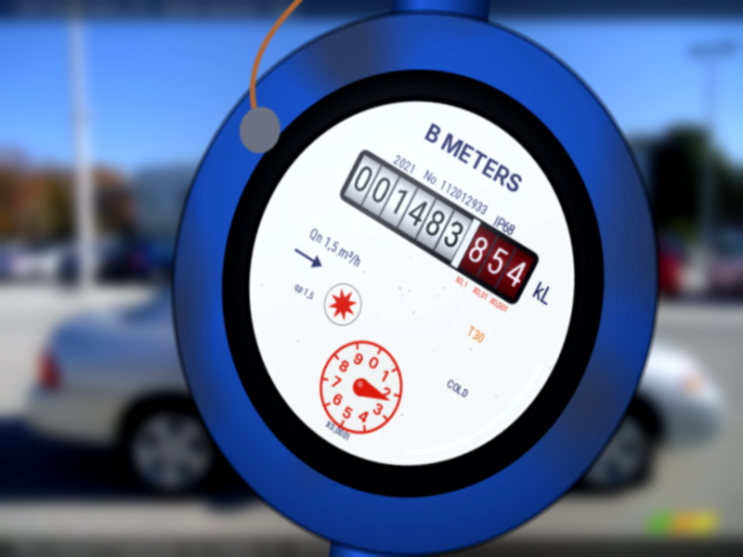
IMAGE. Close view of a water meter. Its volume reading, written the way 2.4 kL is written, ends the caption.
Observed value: 1483.8542 kL
